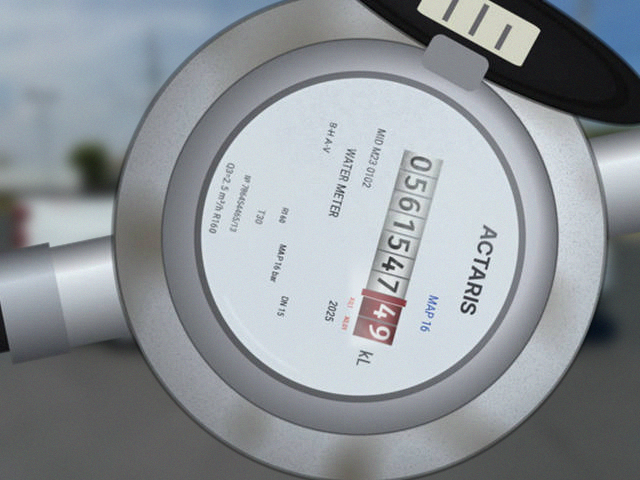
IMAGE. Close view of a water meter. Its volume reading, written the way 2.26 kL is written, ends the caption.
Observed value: 561547.49 kL
